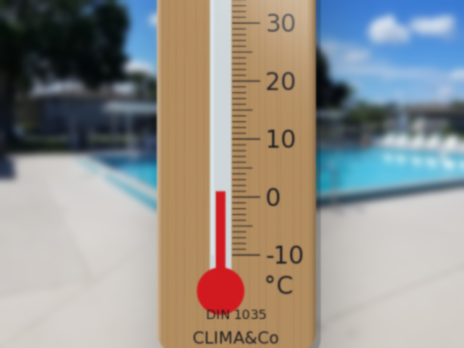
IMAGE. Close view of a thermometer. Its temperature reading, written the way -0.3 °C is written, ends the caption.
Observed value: 1 °C
